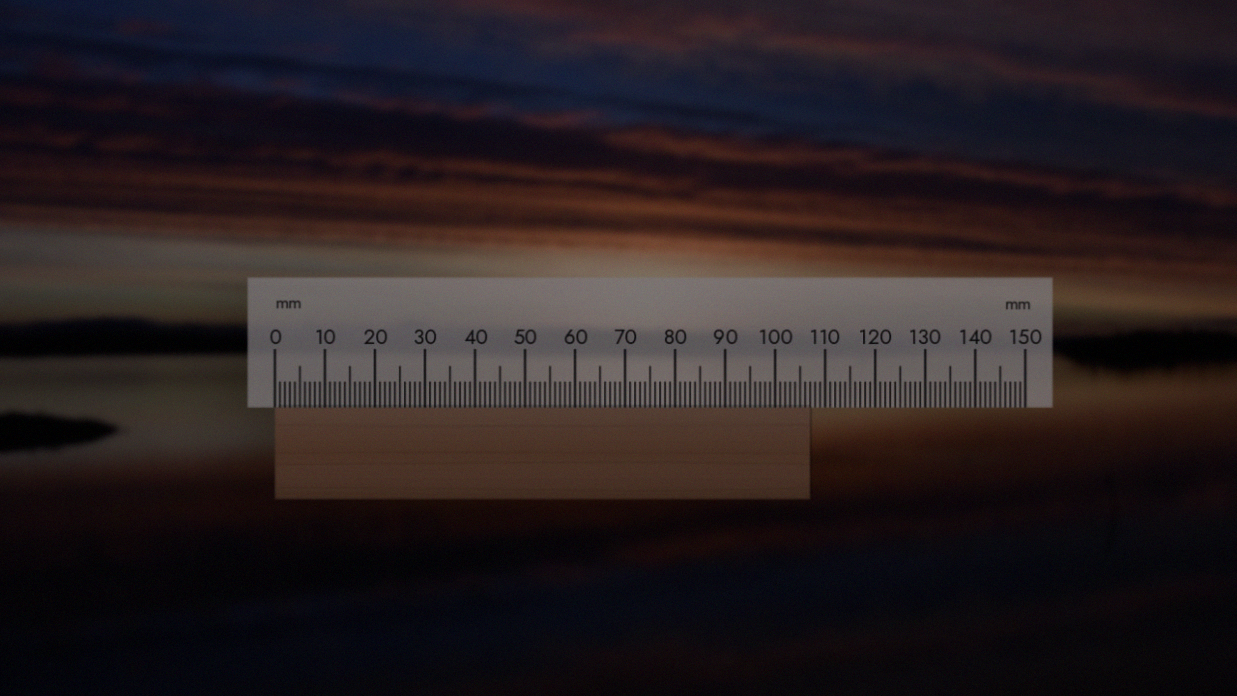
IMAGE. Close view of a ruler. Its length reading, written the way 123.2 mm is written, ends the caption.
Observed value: 107 mm
